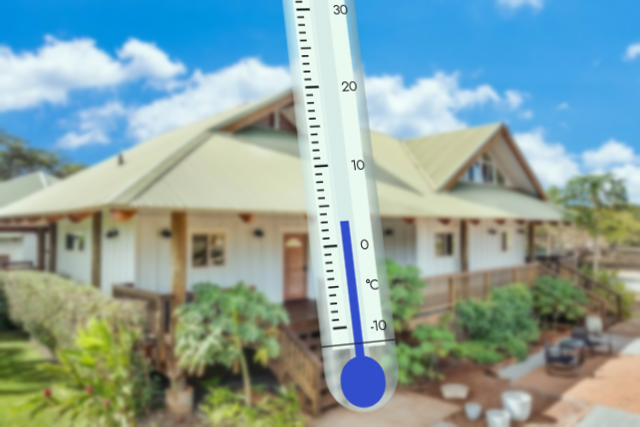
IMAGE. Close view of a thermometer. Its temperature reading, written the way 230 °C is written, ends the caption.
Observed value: 3 °C
